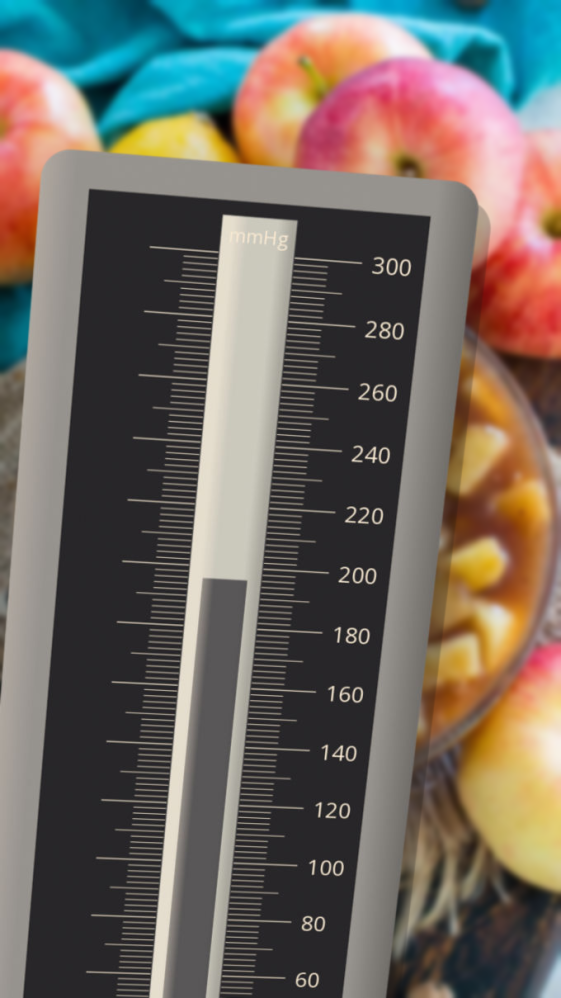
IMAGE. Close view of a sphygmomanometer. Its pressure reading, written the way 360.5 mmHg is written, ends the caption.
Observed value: 196 mmHg
